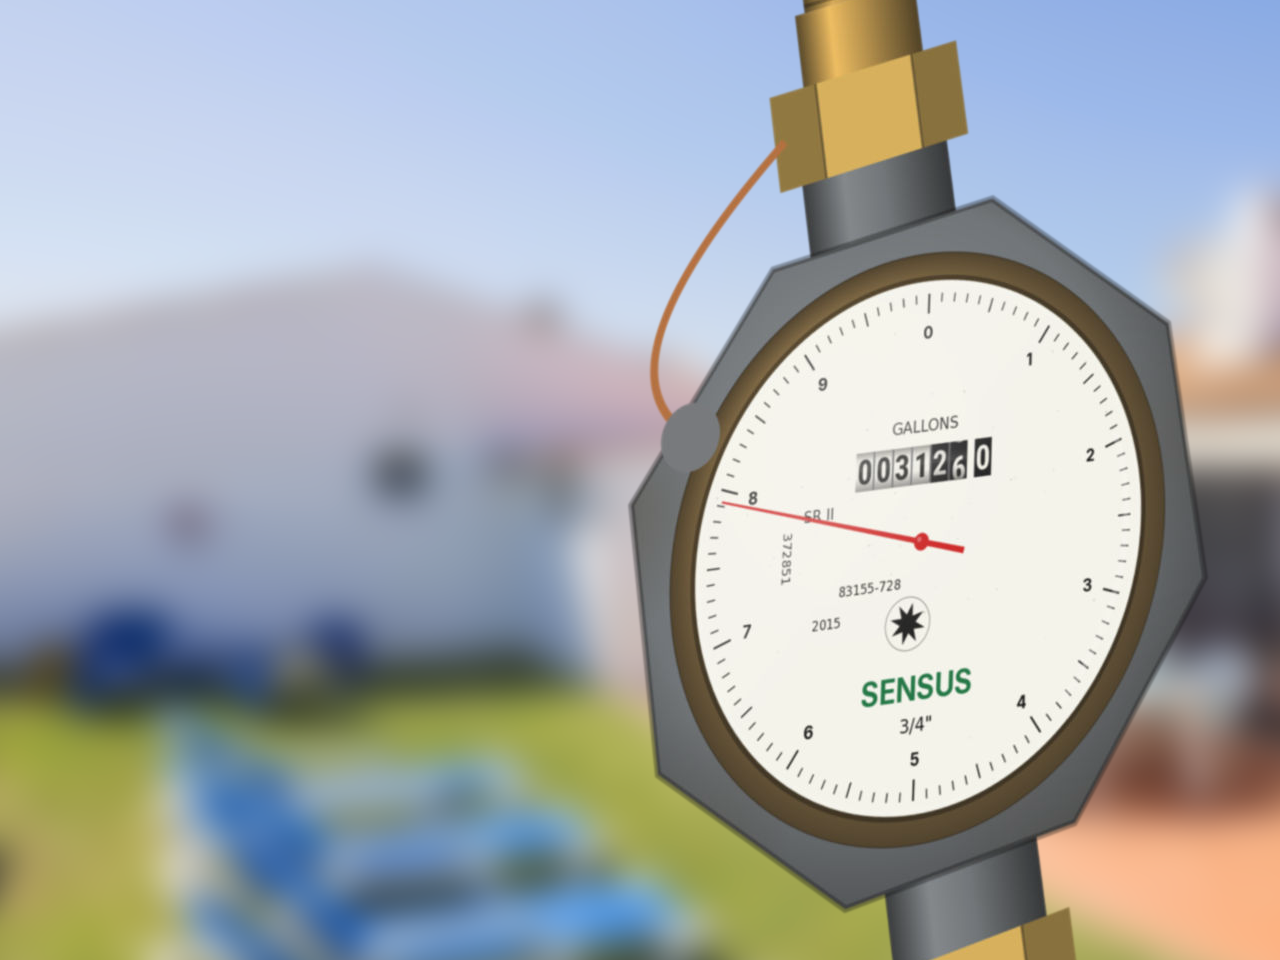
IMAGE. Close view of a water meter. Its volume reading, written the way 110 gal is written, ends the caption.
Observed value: 31257.9 gal
